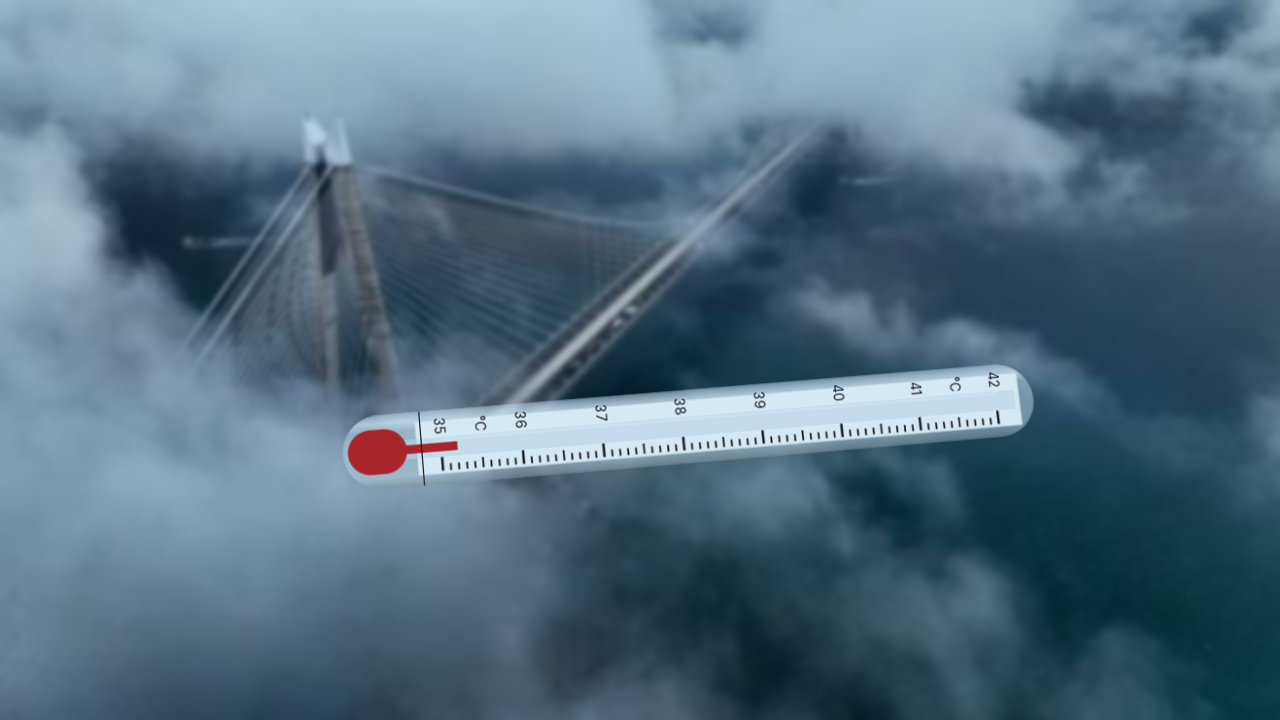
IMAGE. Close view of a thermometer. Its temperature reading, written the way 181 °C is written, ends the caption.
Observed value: 35.2 °C
